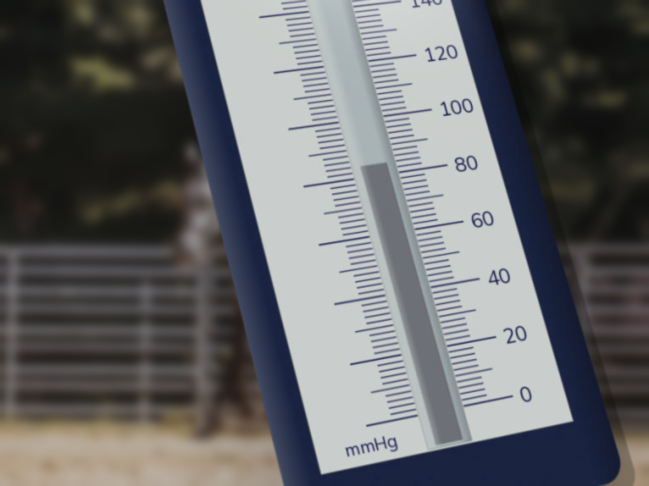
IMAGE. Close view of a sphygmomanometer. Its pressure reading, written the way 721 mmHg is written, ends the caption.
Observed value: 84 mmHg
